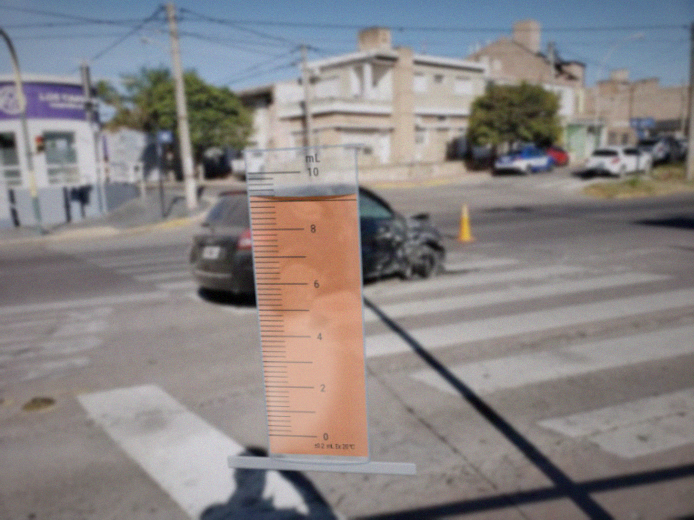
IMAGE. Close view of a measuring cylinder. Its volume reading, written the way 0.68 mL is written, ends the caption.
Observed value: 9 mL
